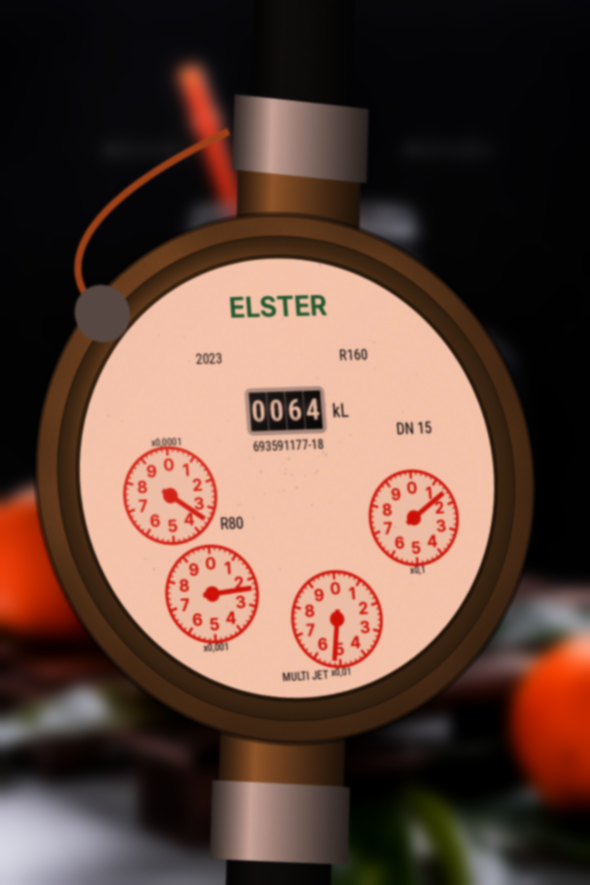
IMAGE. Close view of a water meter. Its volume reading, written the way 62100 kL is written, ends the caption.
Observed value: 64.1523 kL
